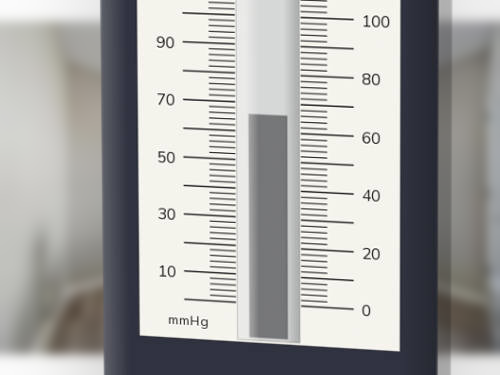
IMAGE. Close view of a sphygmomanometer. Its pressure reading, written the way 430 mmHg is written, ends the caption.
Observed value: 66 mmHg
